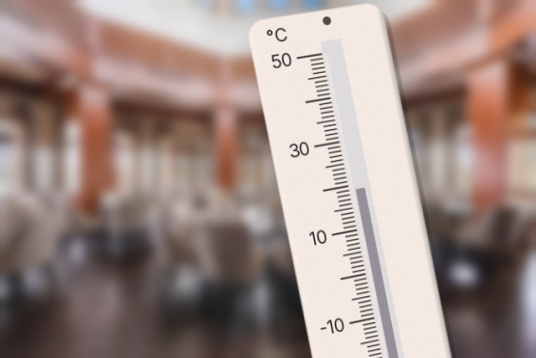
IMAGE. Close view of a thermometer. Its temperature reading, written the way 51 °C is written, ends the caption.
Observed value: 19 °C
